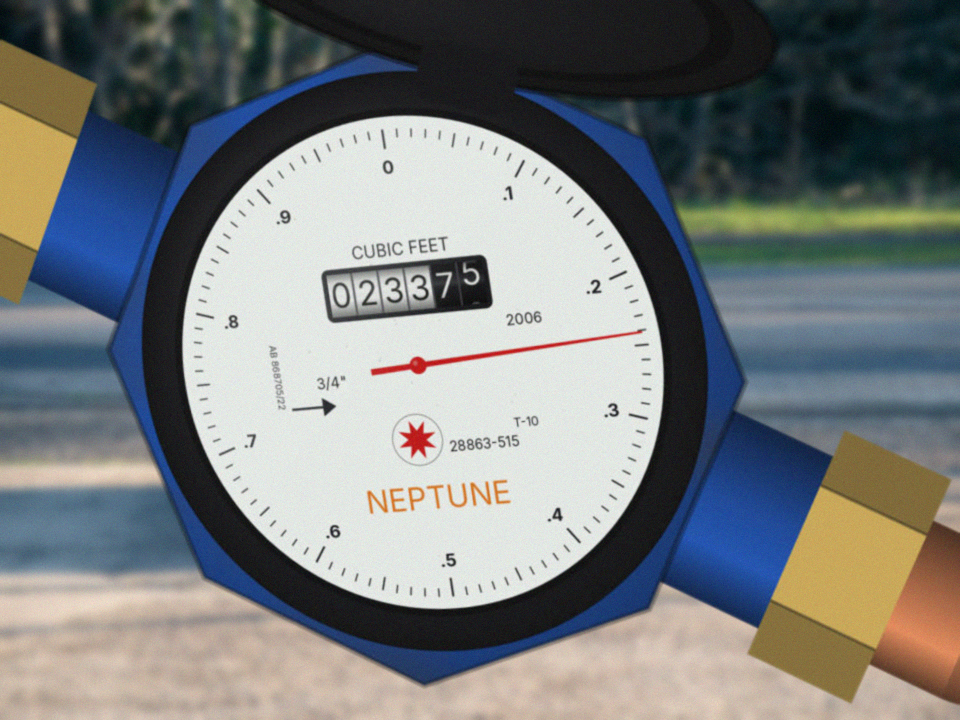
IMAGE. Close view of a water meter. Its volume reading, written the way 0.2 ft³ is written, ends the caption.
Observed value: 23375.24 ft³
